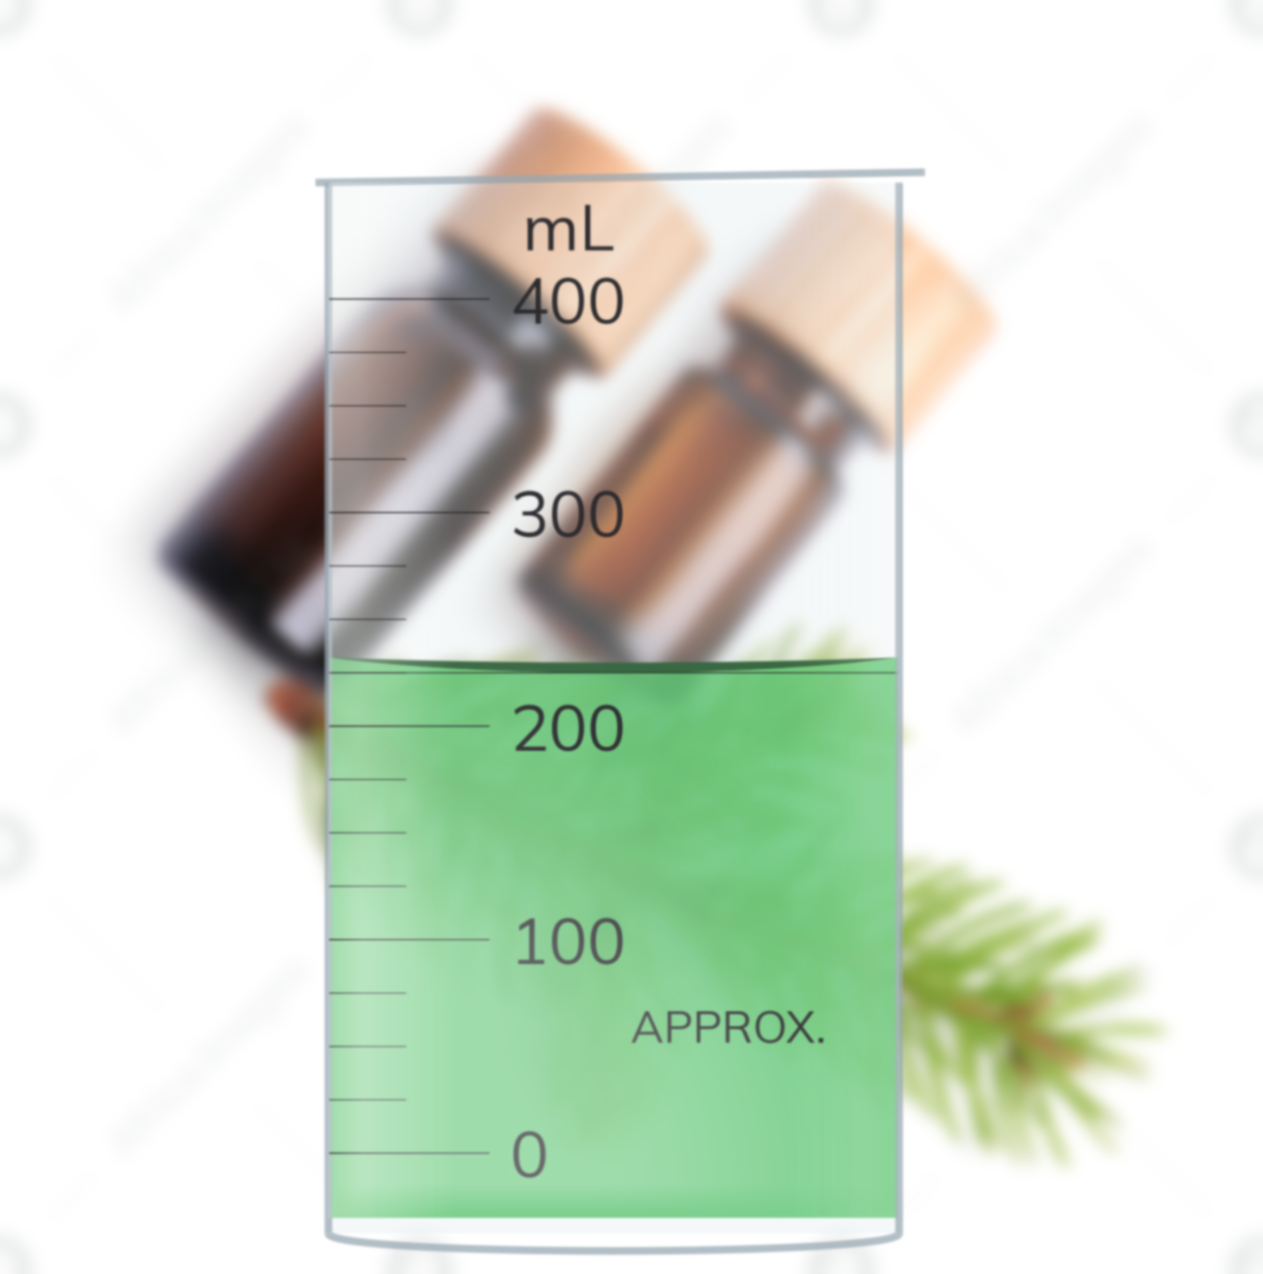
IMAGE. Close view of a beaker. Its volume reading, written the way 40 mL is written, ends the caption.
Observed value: 225 mL
